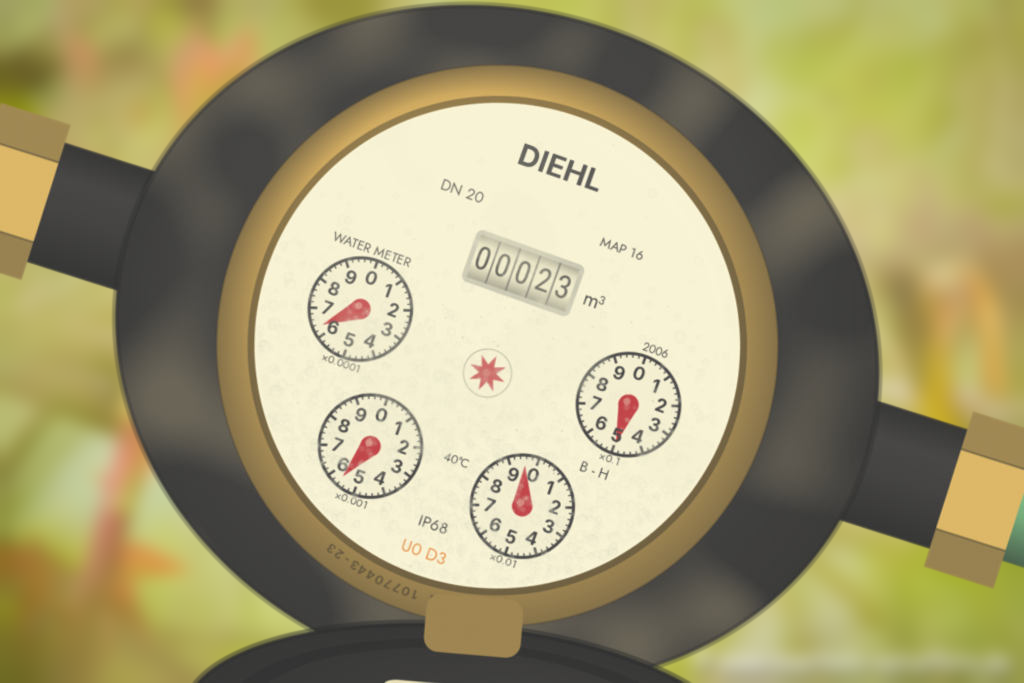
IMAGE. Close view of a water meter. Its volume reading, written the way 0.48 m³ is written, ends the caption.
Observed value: 23.4956 m³
